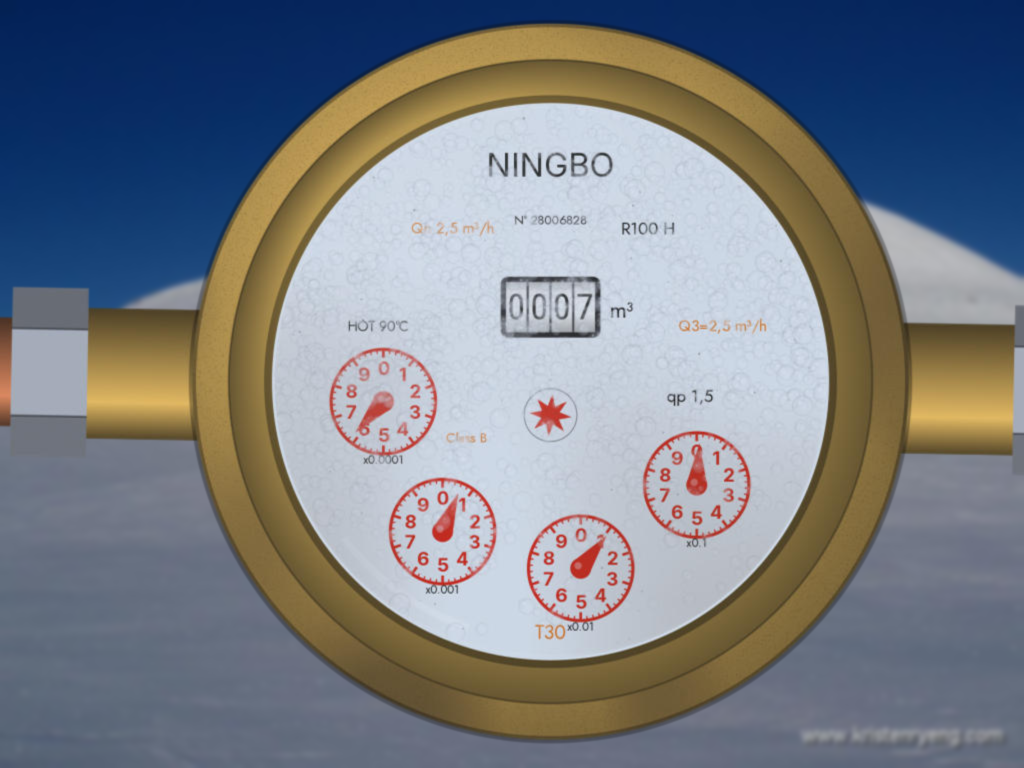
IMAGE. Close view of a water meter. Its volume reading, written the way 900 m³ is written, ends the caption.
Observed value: 7.0106 m³
